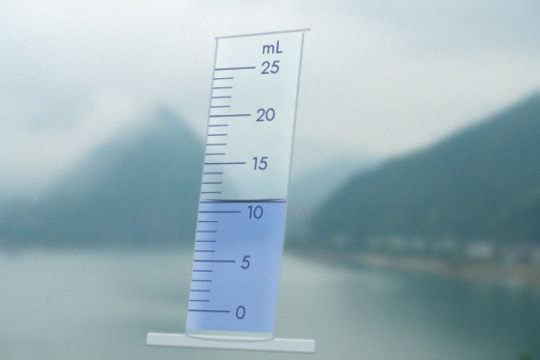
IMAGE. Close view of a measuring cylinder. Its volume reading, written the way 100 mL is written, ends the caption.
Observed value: 11 mL
